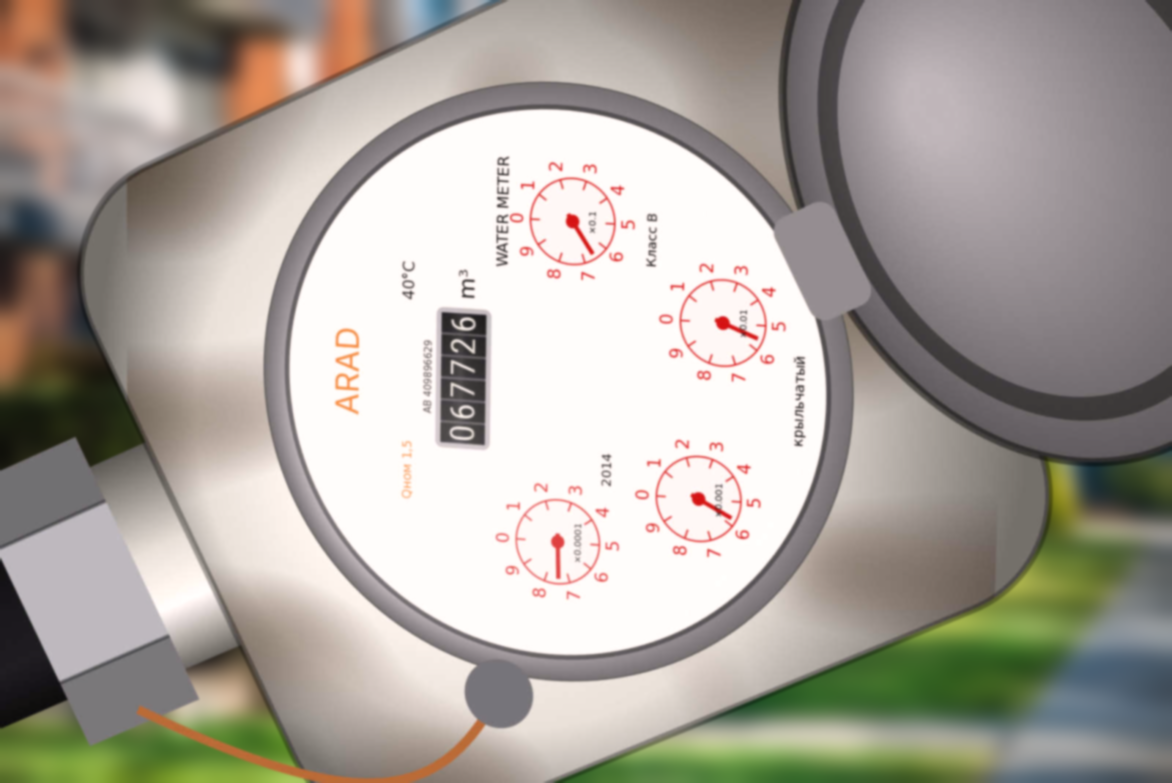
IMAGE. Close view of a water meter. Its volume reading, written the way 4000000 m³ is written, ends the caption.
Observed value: 67726.6557 m³
